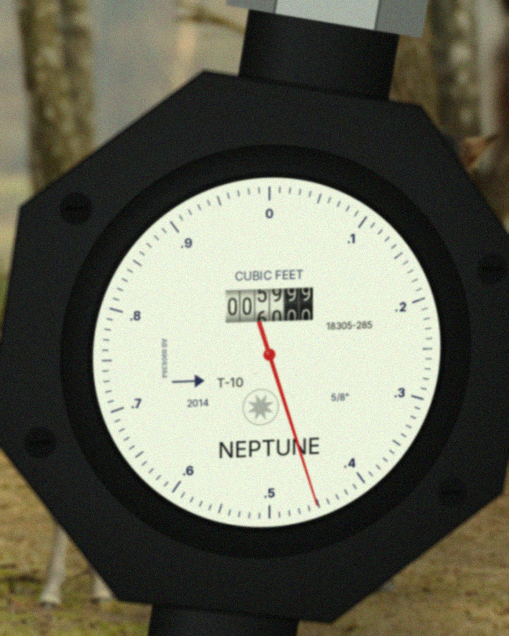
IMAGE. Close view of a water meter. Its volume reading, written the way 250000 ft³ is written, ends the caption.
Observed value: 5999.45 ft³
